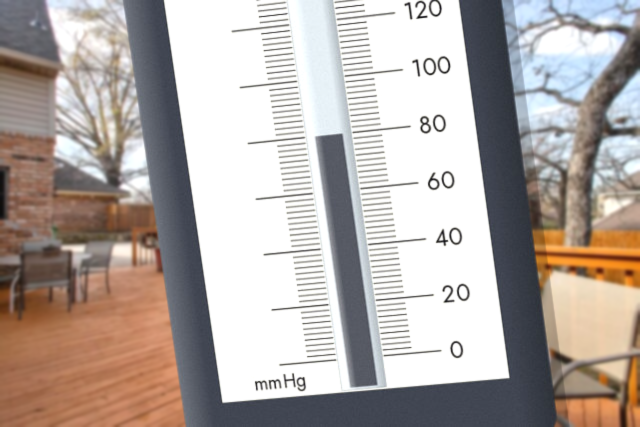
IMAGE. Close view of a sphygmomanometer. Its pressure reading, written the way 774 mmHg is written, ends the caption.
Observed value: 80 mmHg
